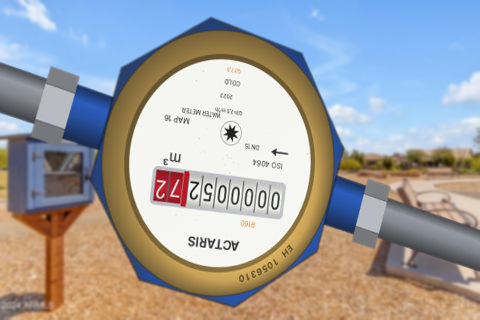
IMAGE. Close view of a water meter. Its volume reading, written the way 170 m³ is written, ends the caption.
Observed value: 52.72 m³
